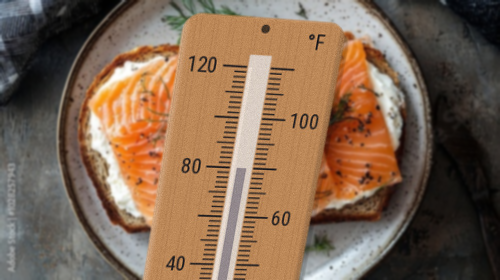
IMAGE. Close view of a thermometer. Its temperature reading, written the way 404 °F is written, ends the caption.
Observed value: 80 °F
